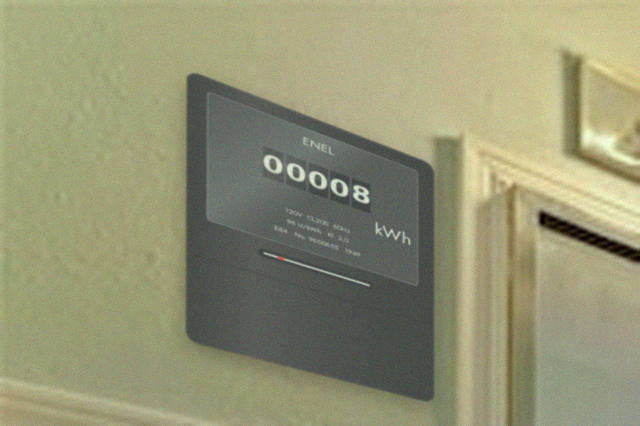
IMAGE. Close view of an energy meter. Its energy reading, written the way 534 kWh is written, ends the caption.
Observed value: 8 kWh
